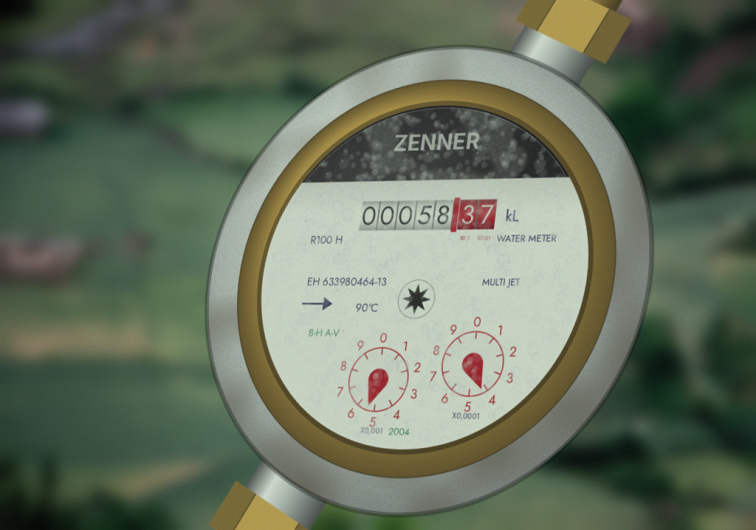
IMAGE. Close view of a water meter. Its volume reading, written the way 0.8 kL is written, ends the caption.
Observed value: 58.3754 kL
